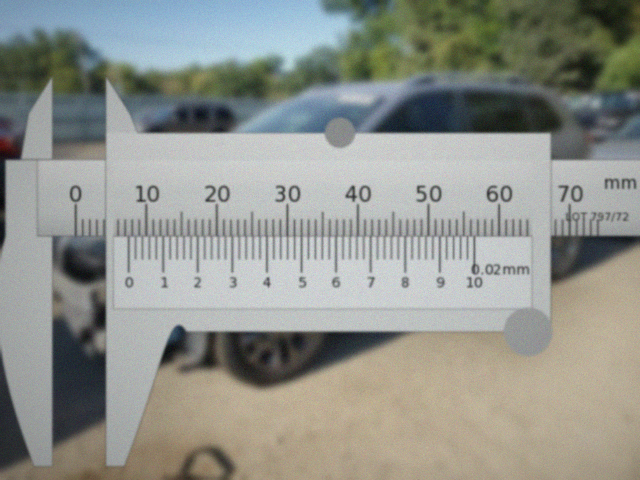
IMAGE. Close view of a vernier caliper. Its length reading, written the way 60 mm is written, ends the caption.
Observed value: 7.5 mm
